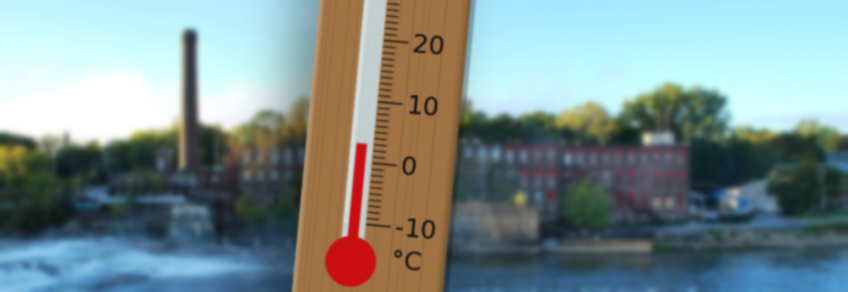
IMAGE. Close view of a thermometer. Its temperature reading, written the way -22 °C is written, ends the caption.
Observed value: 3 °C
